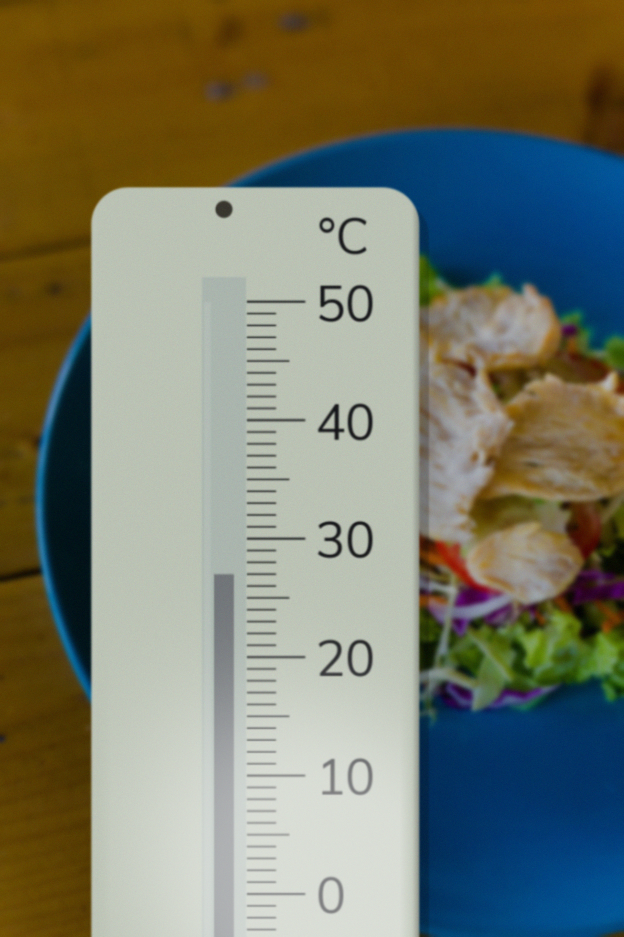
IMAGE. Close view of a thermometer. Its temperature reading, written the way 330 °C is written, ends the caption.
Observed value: 27 °C
